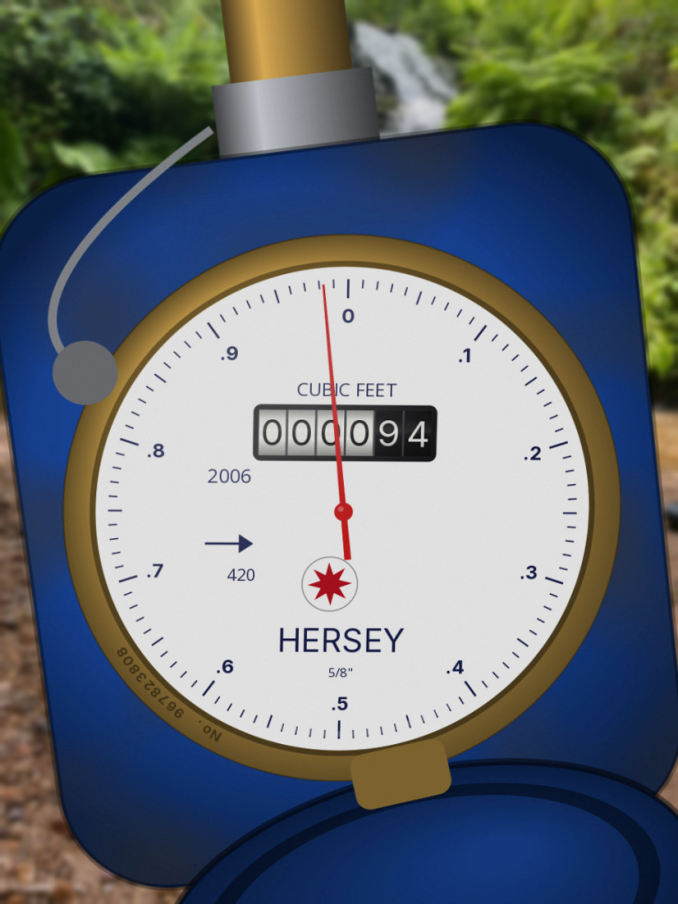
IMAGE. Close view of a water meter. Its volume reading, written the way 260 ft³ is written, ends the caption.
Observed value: 93.98 ft³
